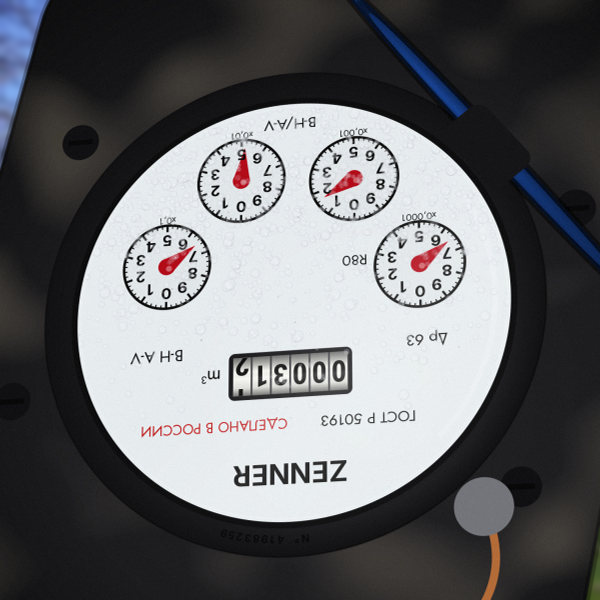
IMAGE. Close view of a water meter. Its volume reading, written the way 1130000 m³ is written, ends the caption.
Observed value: 311.6516 m³
